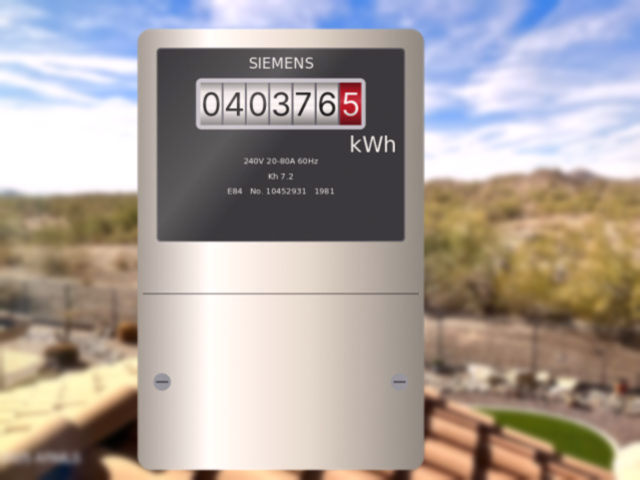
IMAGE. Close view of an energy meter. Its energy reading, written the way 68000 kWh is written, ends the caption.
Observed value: 40376.5 kWh
